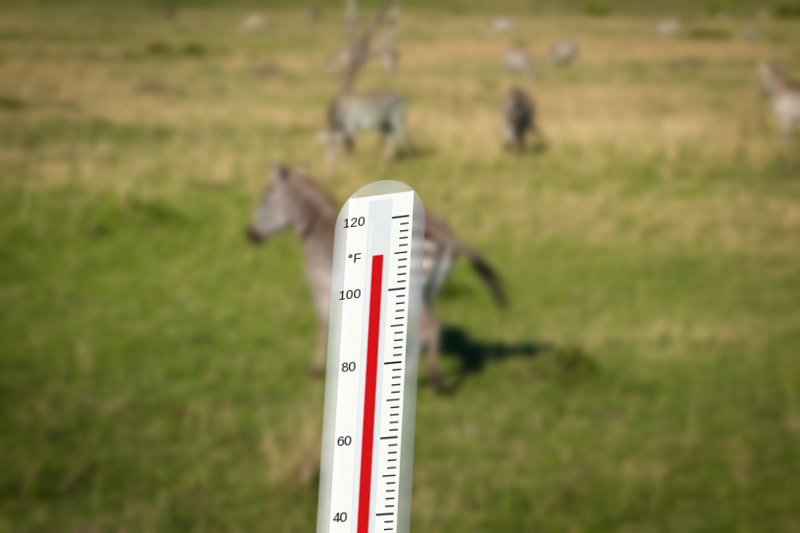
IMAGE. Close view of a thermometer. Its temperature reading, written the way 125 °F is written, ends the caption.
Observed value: 110 °F
